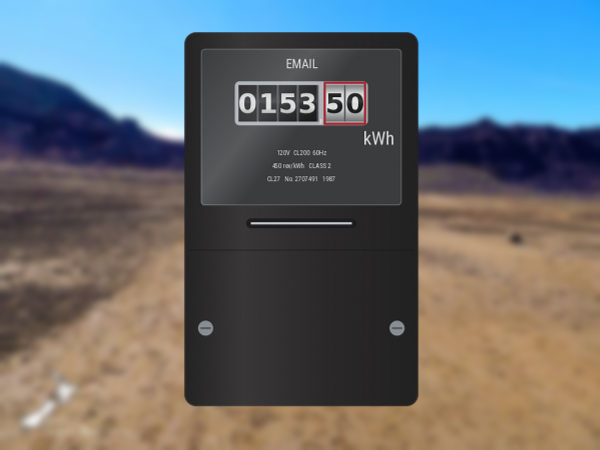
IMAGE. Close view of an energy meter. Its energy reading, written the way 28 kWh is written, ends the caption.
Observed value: 153.50 kWh
